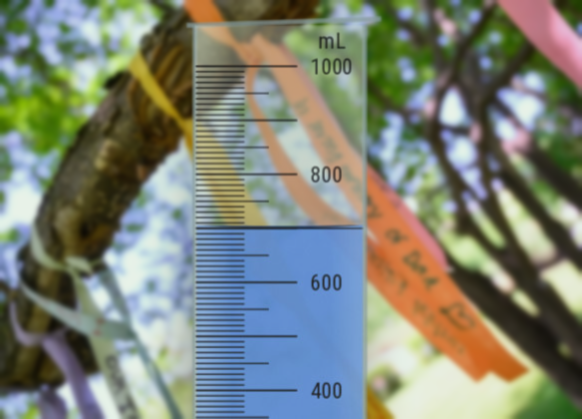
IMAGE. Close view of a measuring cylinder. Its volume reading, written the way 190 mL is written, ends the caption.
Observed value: 700 mL
